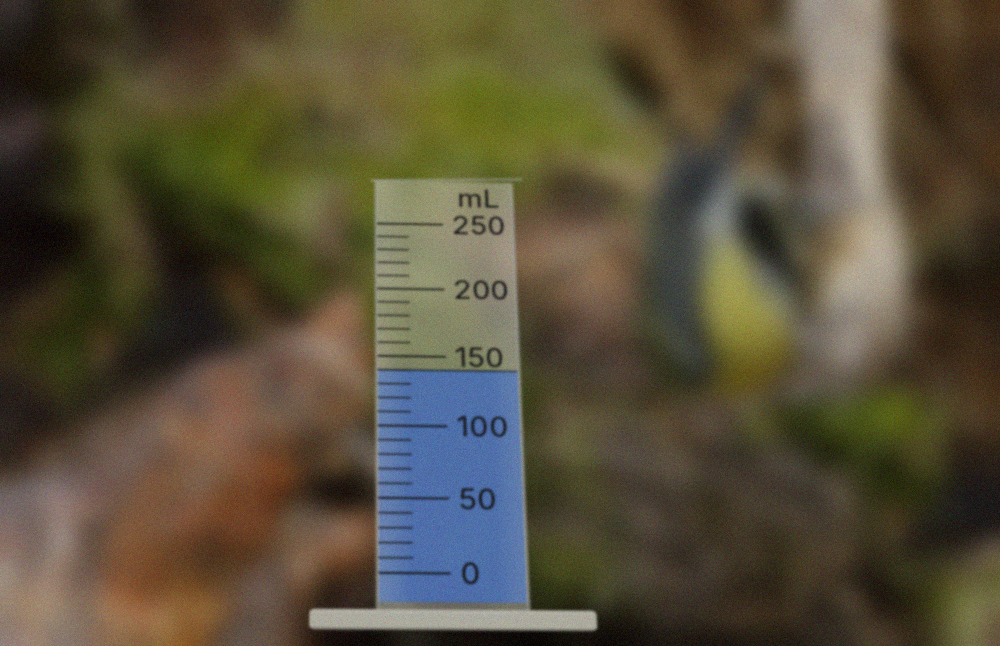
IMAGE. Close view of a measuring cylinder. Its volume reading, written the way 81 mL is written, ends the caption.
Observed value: 140 mL
